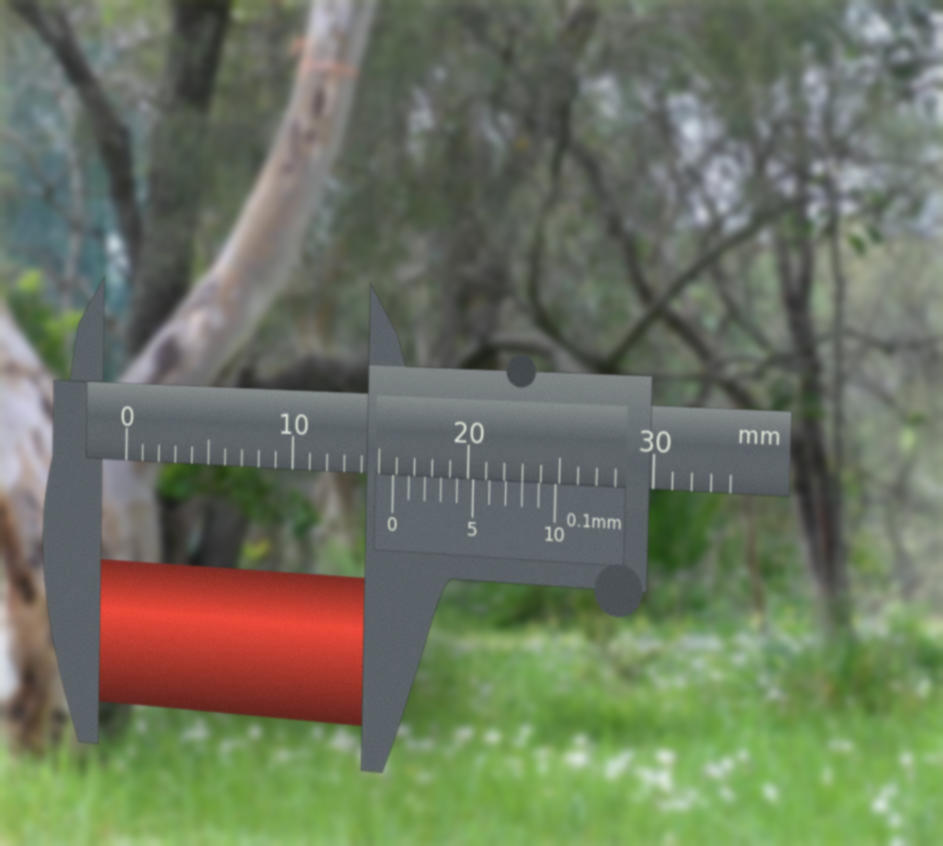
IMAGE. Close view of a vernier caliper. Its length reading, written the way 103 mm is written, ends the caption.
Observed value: 15.8 mm
